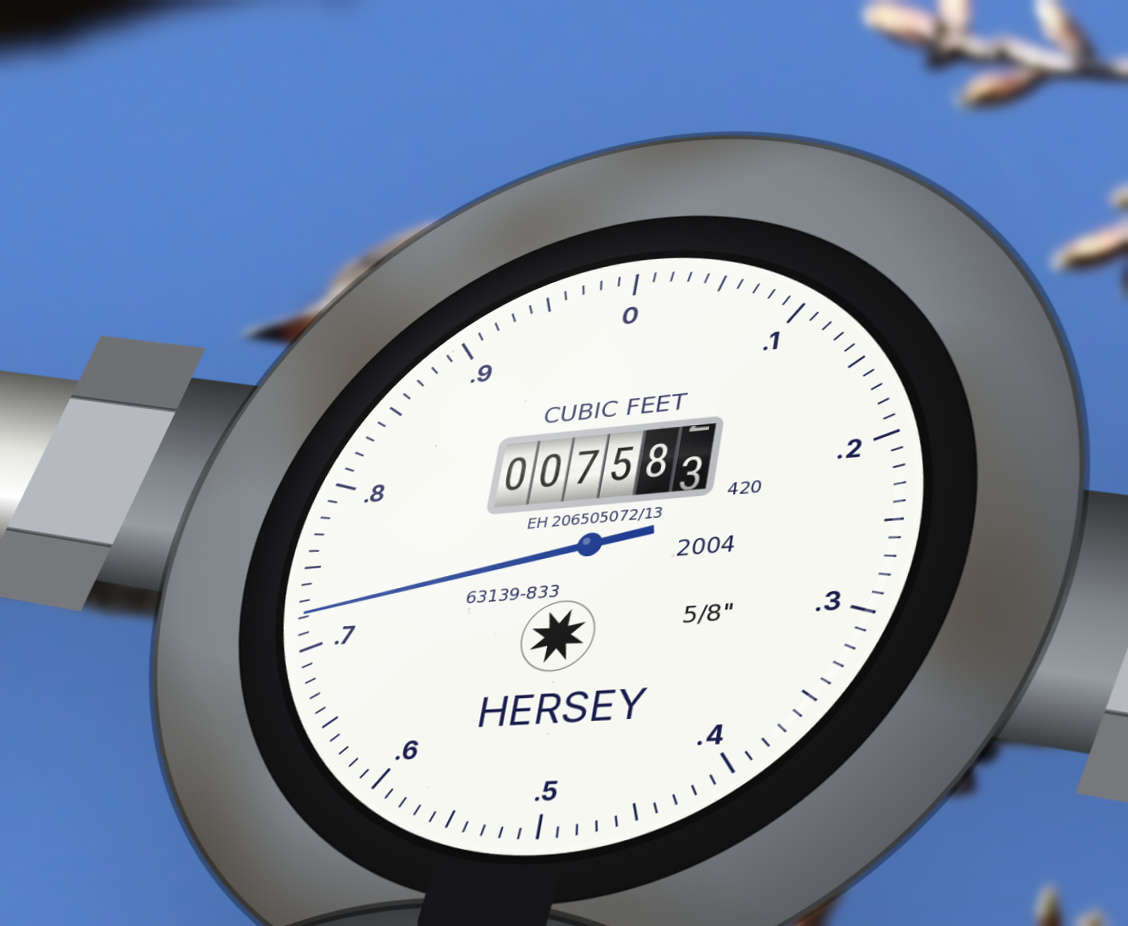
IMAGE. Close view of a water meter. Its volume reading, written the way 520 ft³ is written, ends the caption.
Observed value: 7582.72 ft³
